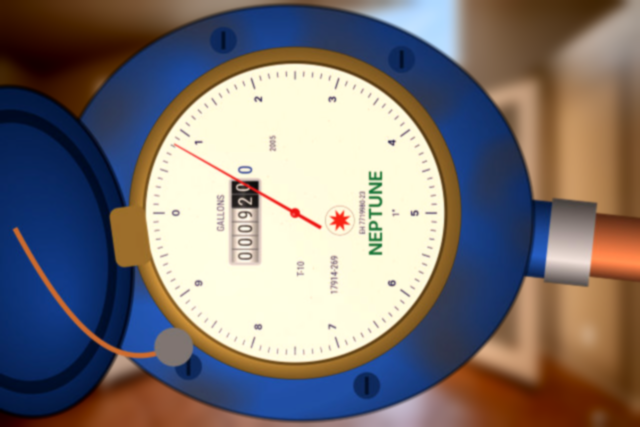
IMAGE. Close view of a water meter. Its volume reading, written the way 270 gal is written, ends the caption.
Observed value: 9200.8 gal
